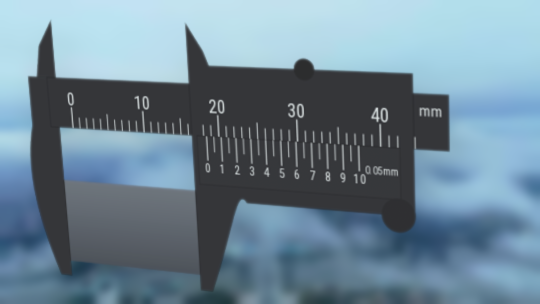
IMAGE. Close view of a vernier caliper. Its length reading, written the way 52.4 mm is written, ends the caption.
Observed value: 18.4 mm
